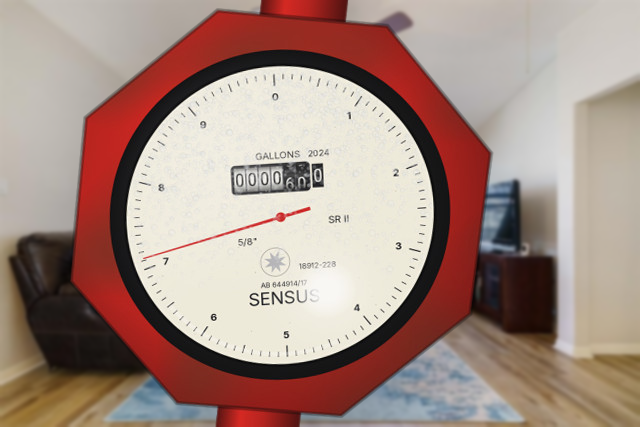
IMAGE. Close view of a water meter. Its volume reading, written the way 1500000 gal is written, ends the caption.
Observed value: 597.1 gal
